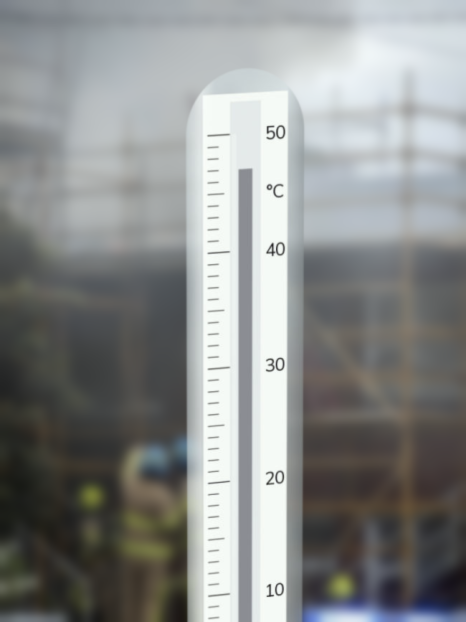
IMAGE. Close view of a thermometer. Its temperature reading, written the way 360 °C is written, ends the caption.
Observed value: 47 °C
